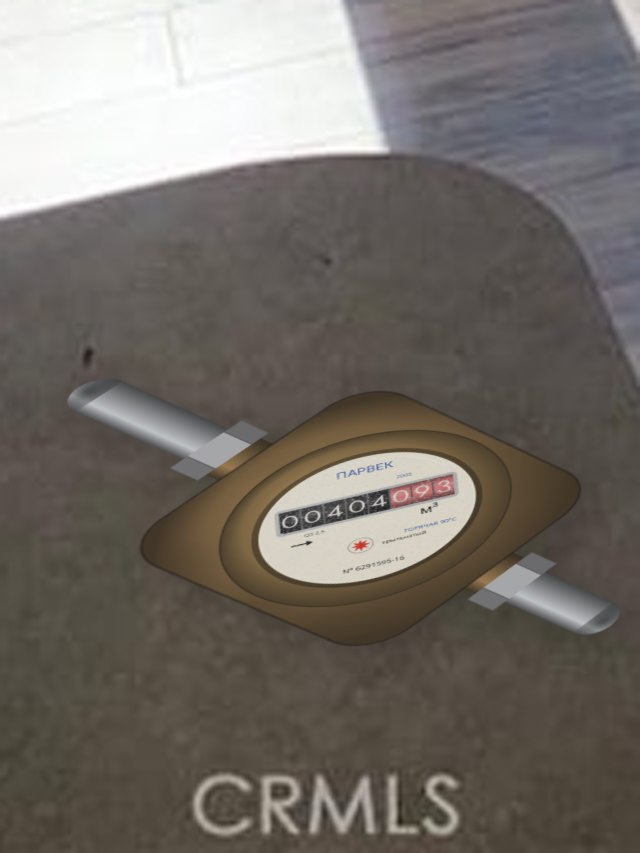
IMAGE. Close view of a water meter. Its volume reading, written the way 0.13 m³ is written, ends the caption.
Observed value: 404.093 m³
